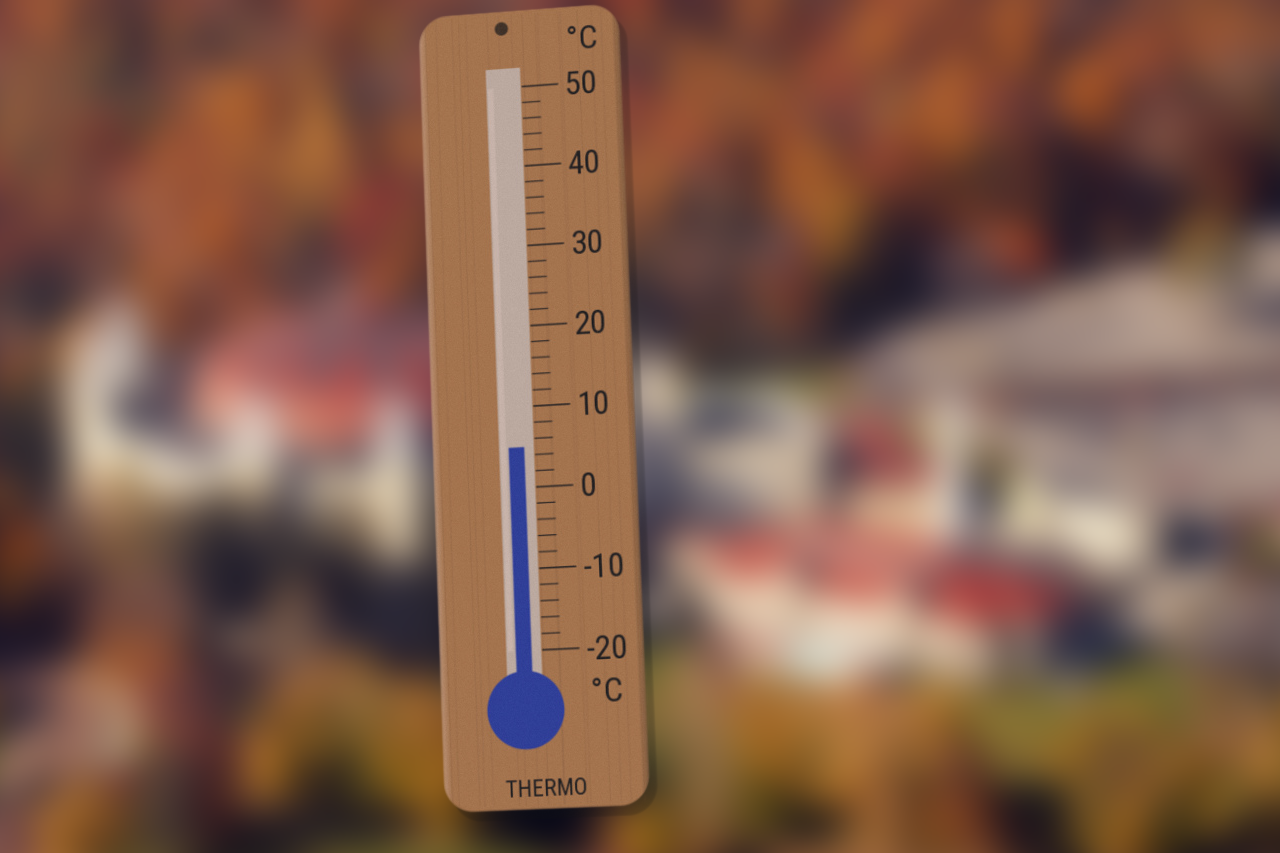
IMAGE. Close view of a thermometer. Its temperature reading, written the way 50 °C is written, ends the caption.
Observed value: 5 °C
